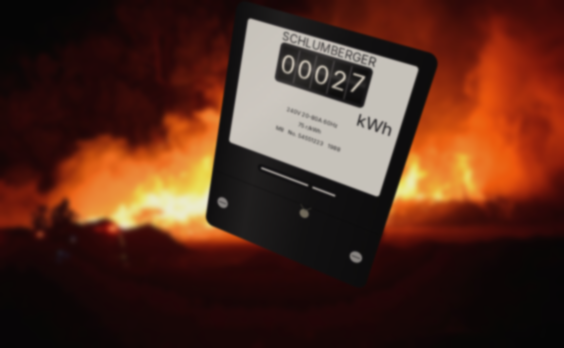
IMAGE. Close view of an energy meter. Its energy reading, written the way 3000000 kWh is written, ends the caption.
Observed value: 27 kWh
